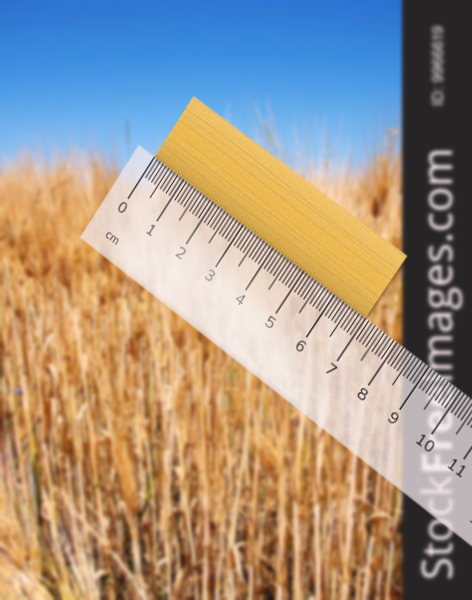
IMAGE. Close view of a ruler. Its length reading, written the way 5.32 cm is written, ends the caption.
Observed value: 7 cm
